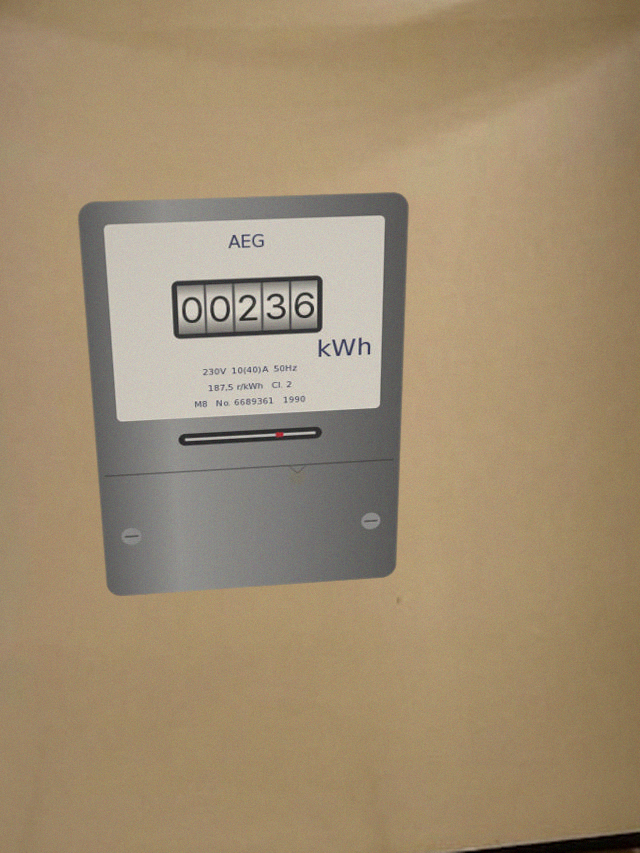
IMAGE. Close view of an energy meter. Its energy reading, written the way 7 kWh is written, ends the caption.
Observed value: 236 kWh
